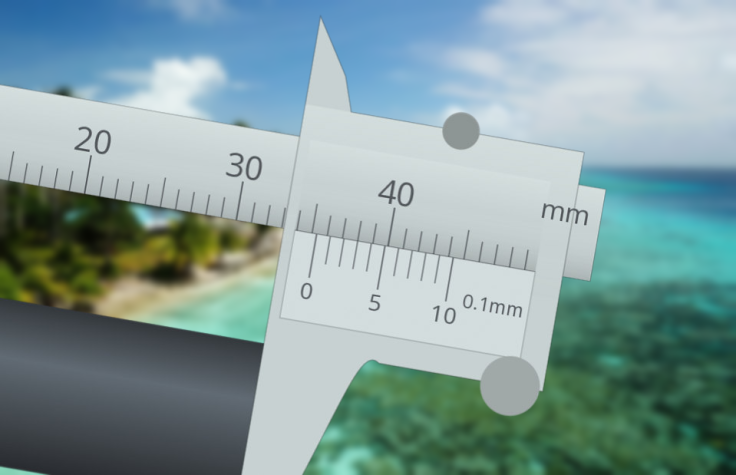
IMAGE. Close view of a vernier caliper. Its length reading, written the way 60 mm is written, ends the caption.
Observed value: 35.3 mm
